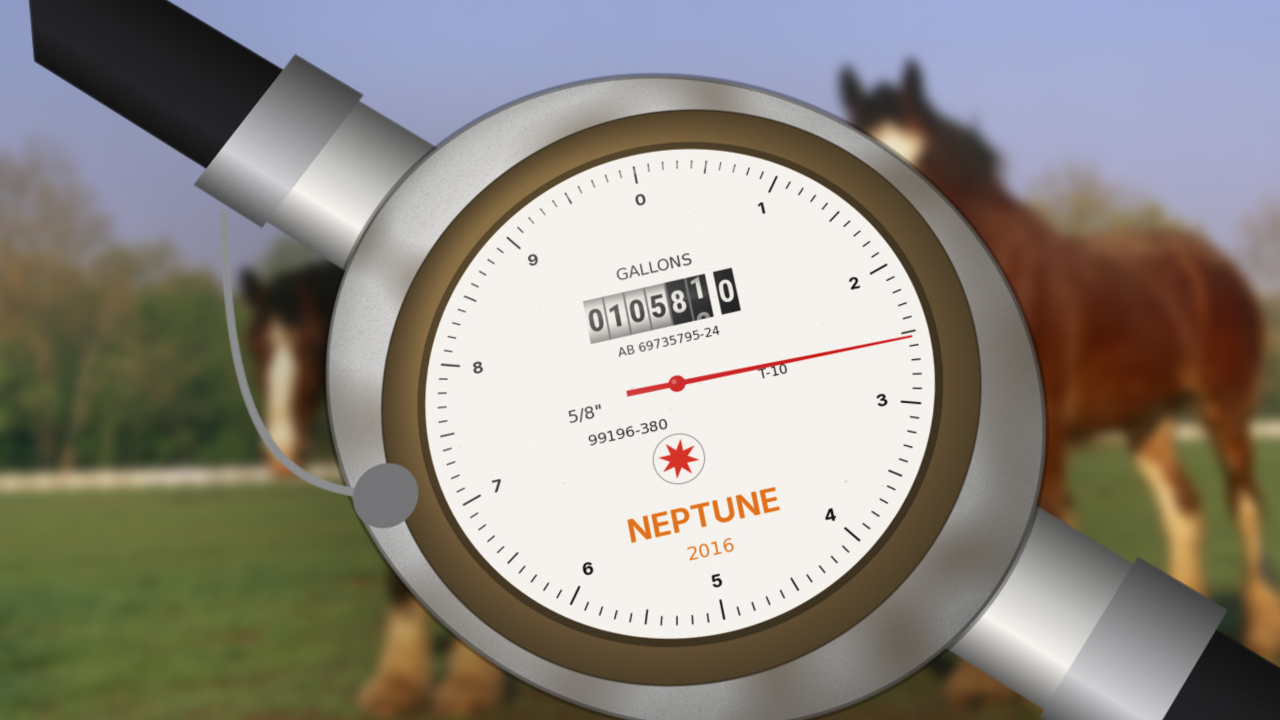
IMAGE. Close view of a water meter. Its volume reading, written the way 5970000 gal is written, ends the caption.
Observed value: 105812.5 gal
